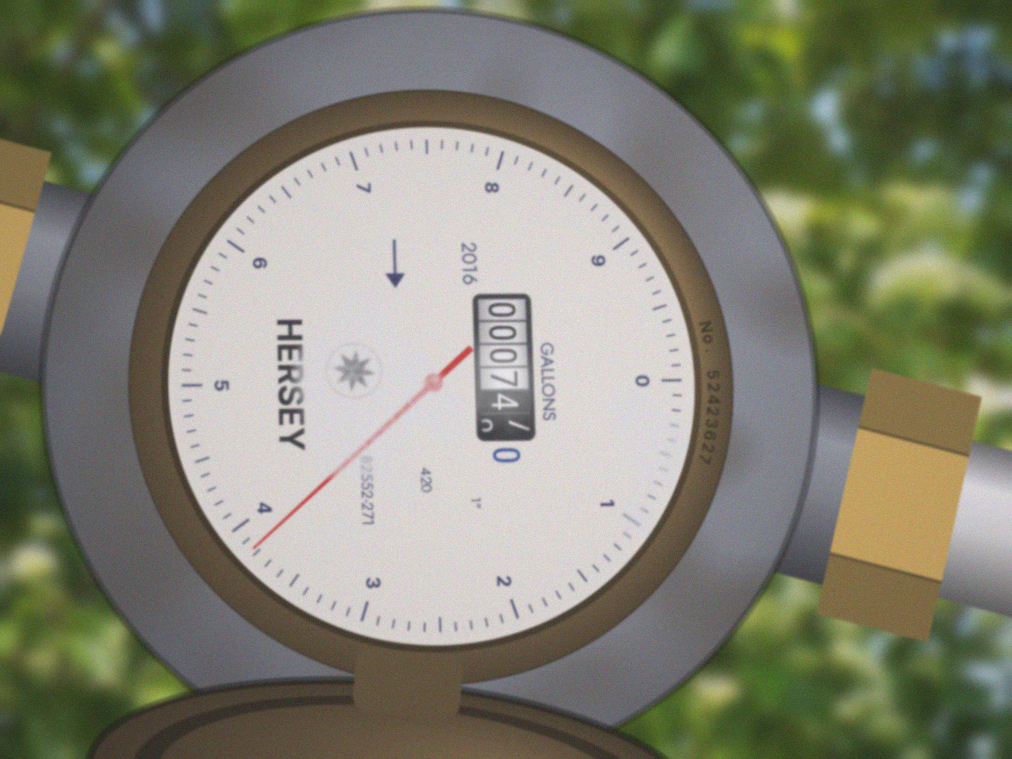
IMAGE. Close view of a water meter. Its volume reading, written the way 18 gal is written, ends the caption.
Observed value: 7473.8 gal
